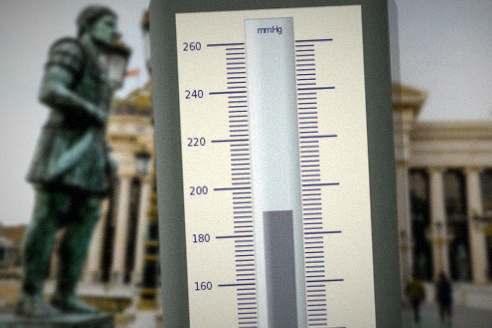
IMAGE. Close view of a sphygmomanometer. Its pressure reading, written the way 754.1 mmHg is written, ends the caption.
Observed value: 190 mmHg
